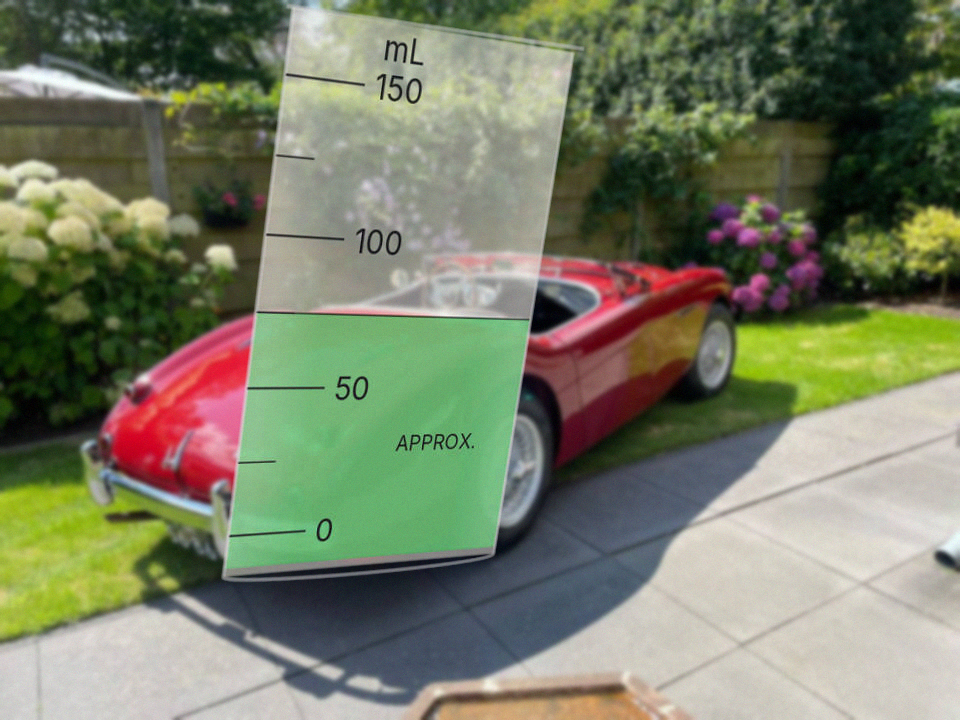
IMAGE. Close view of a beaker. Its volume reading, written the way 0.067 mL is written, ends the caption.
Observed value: 75 mL
